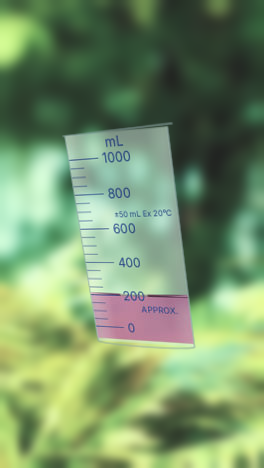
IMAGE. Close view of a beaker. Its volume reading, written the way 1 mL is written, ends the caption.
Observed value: 200 mL
